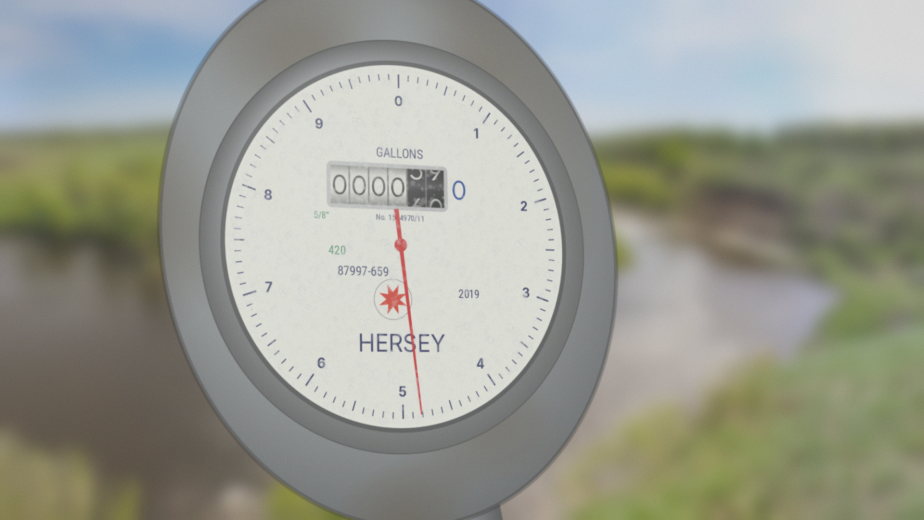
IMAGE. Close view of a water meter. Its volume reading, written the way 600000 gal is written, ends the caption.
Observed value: 594.8 gal
